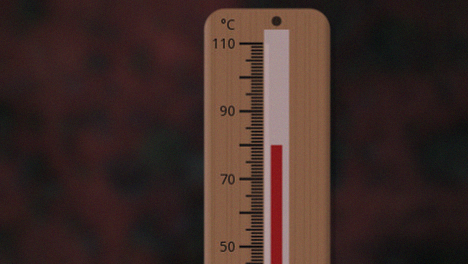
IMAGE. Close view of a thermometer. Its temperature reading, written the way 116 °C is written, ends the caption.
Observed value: 80 °C
